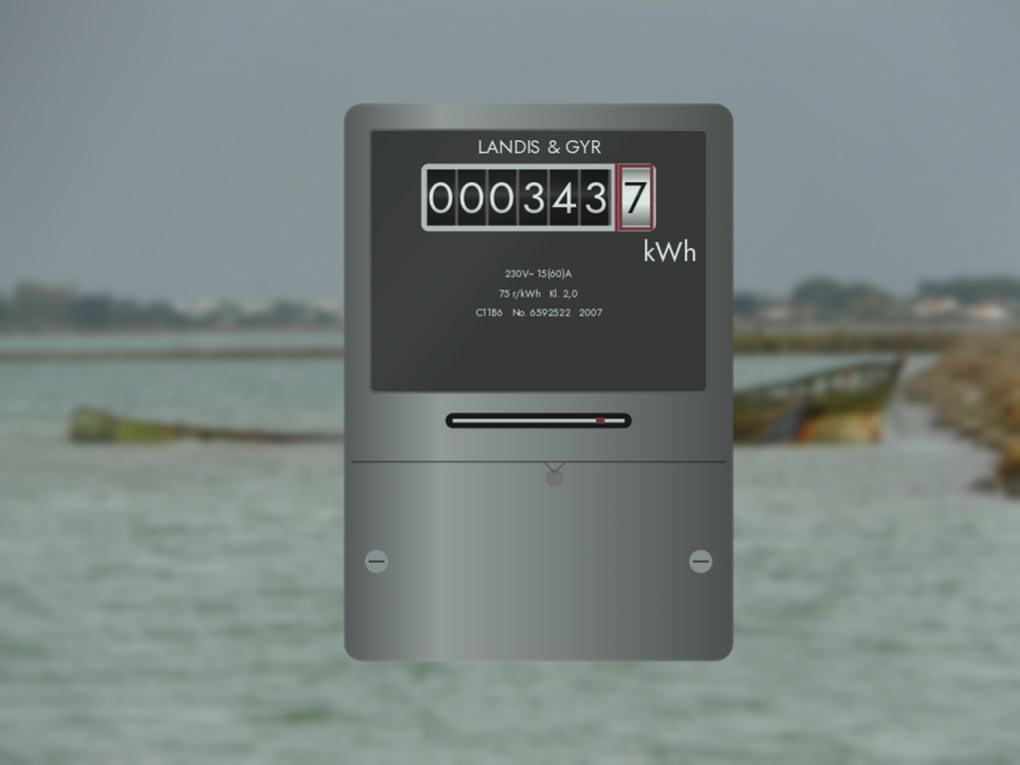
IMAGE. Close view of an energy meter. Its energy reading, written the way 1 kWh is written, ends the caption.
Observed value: 343.7 kWh
